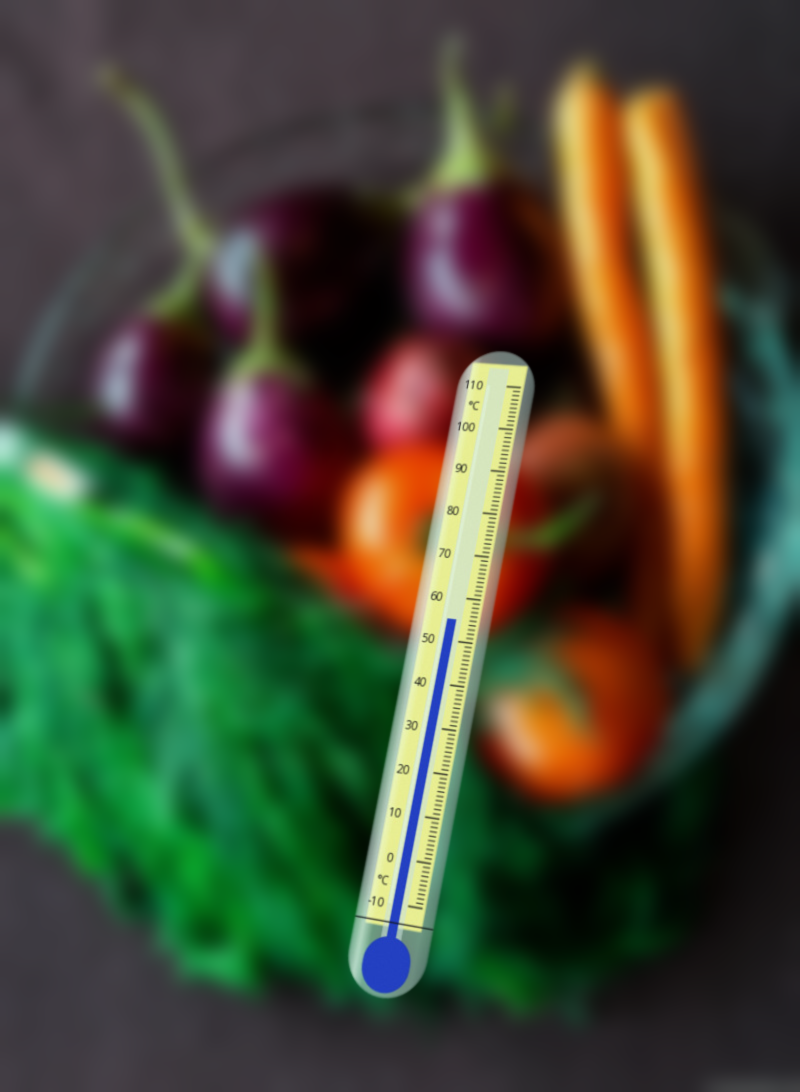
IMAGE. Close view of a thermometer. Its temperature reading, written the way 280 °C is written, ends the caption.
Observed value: 55 °C
